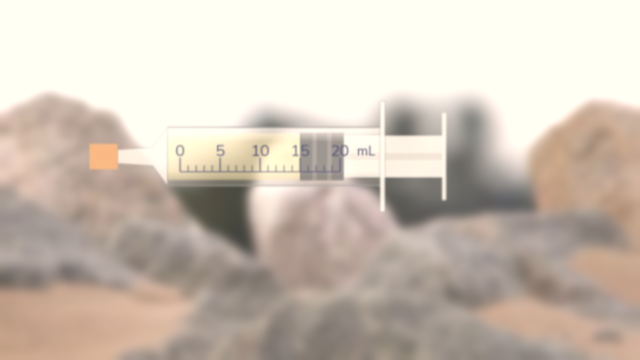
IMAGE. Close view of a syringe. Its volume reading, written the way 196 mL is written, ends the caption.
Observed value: 15 mL
